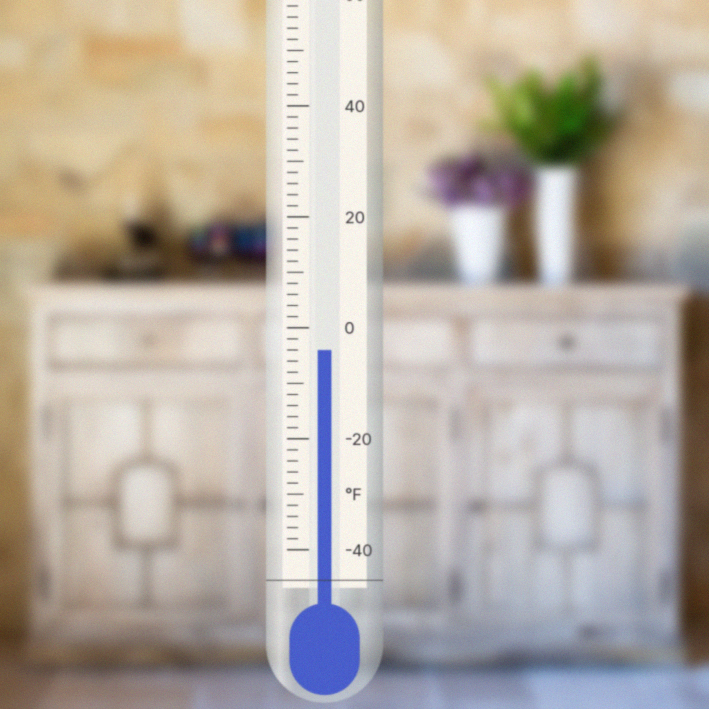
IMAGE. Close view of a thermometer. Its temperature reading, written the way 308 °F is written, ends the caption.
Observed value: -4 °F
